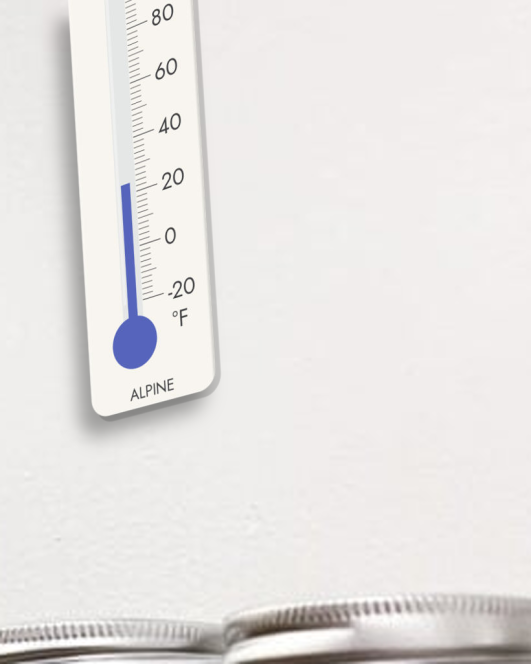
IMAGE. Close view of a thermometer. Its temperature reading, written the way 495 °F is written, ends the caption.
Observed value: 24 °F
